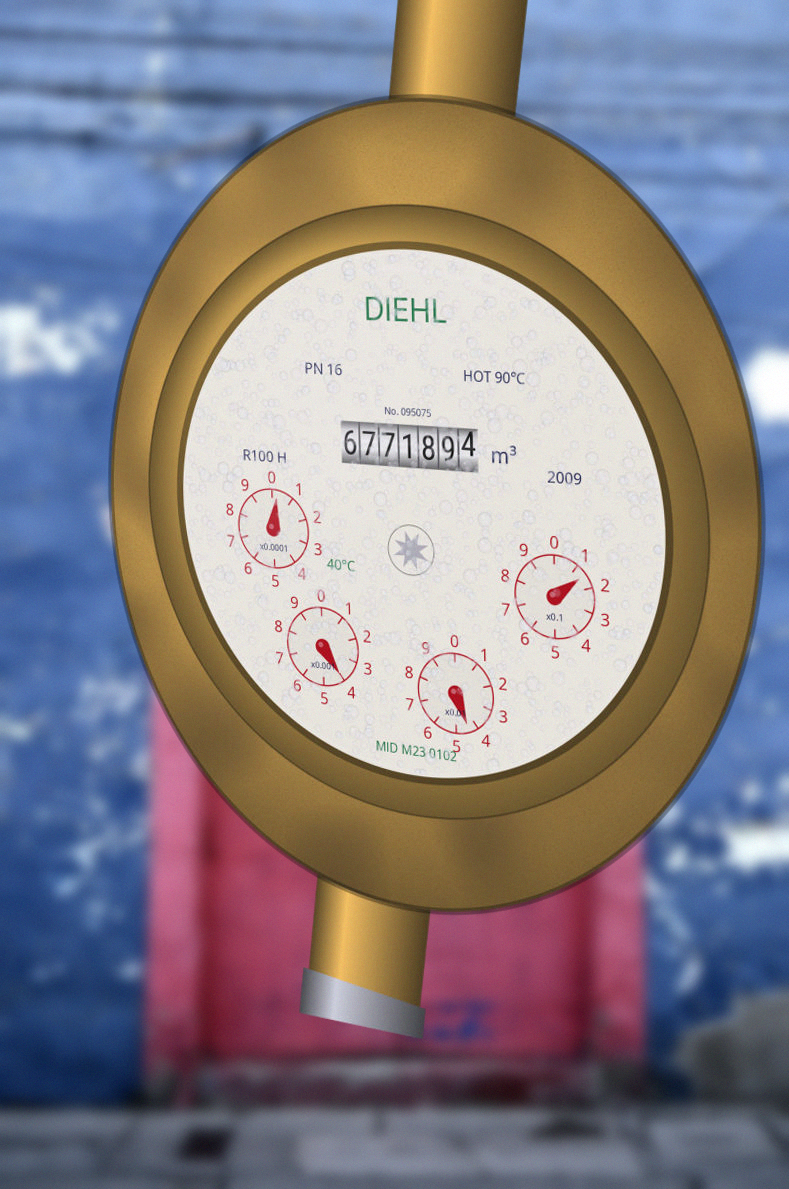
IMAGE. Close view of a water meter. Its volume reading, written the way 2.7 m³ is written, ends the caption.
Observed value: 6771894.1440 m³
